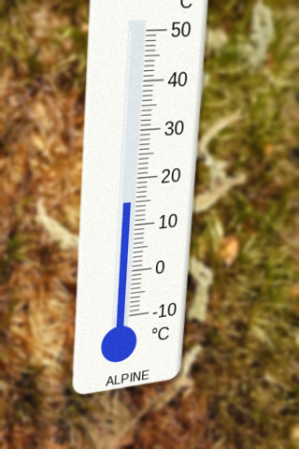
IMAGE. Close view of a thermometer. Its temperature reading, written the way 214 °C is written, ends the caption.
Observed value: 15 °C
